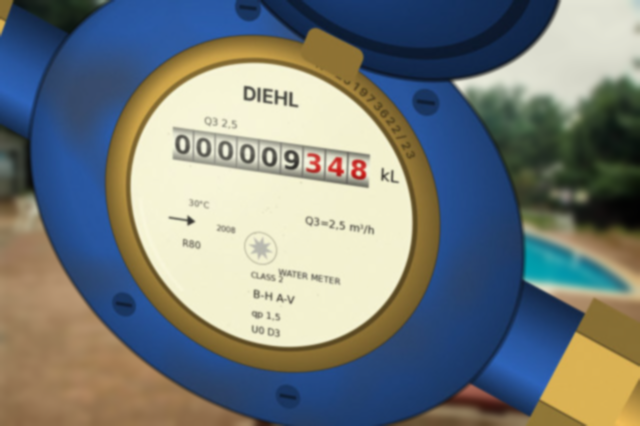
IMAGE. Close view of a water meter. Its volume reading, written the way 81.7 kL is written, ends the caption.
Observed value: 9.348 kL
